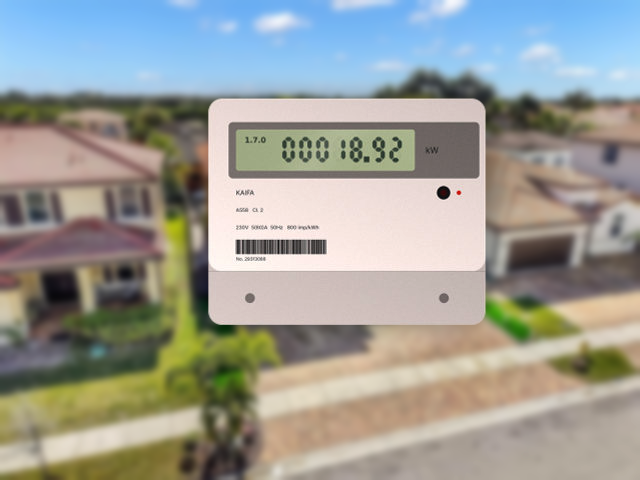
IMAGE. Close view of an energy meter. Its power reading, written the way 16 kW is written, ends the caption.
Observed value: 18.92 kW
